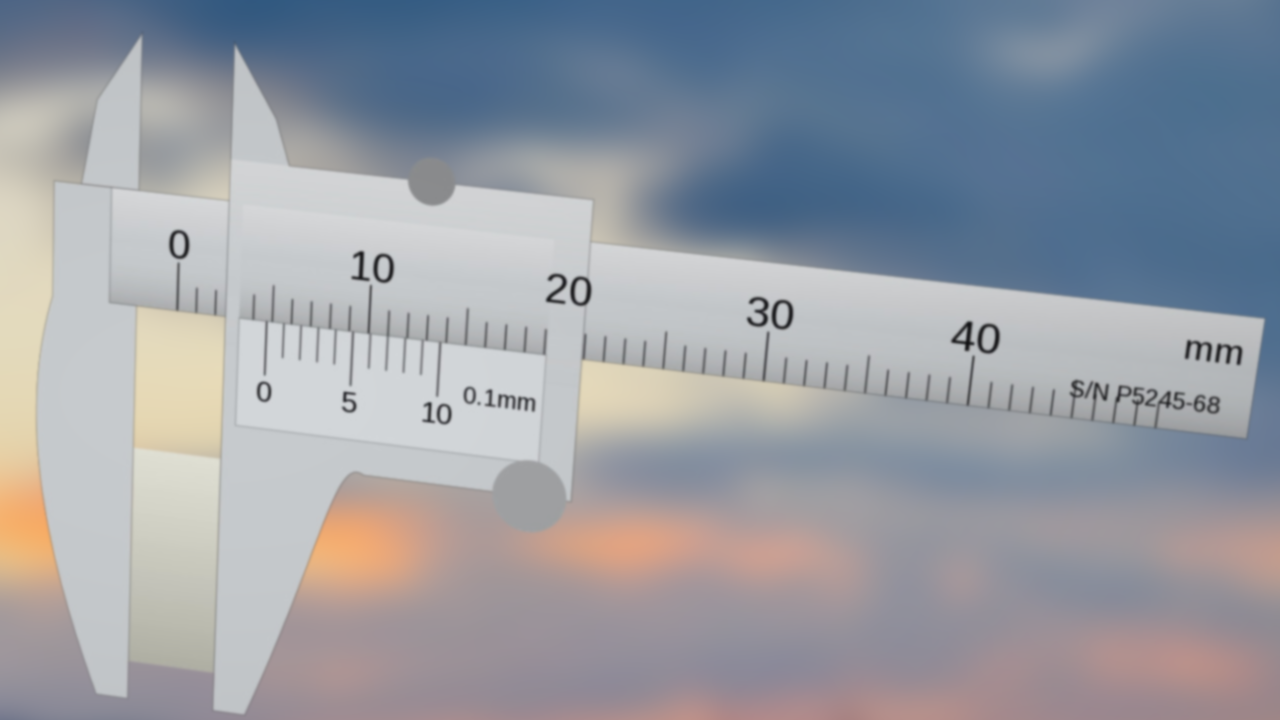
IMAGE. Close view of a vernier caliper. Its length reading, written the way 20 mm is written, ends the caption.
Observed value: 4.7 mm
